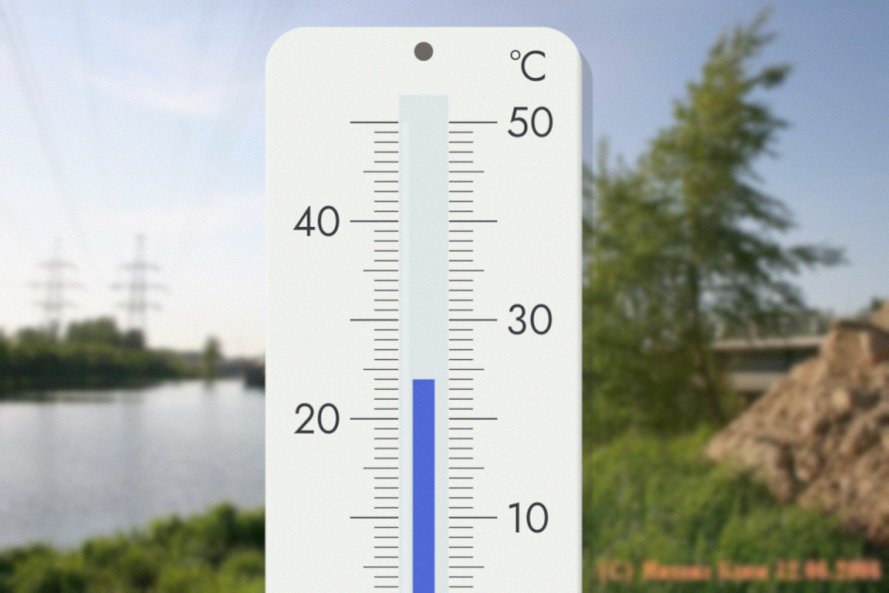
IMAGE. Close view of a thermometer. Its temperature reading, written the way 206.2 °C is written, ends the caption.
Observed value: 24 °C
